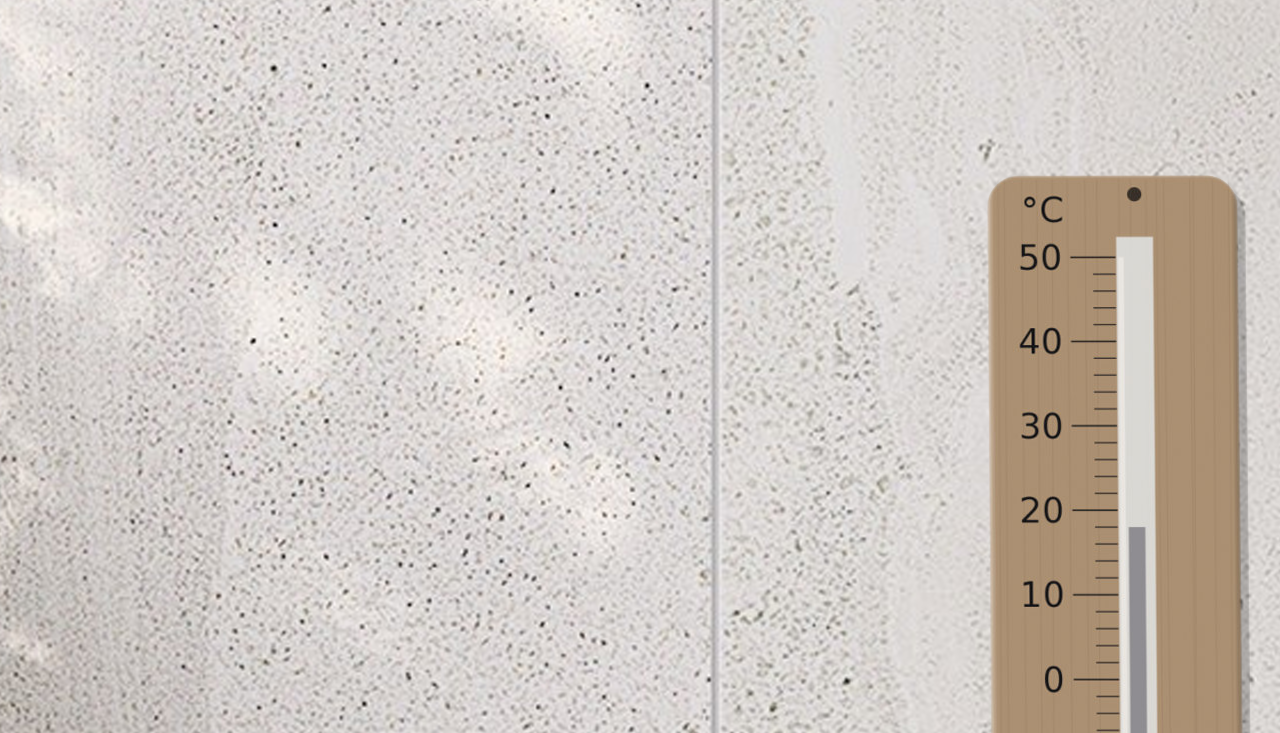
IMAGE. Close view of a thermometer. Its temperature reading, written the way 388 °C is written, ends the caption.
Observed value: 18 °C
